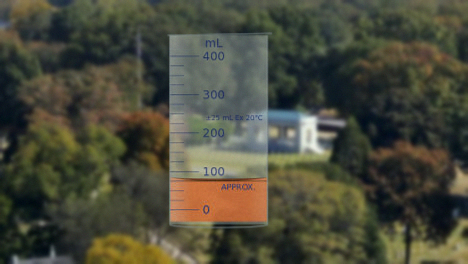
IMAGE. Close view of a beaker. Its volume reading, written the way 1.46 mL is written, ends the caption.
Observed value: 75 mL
